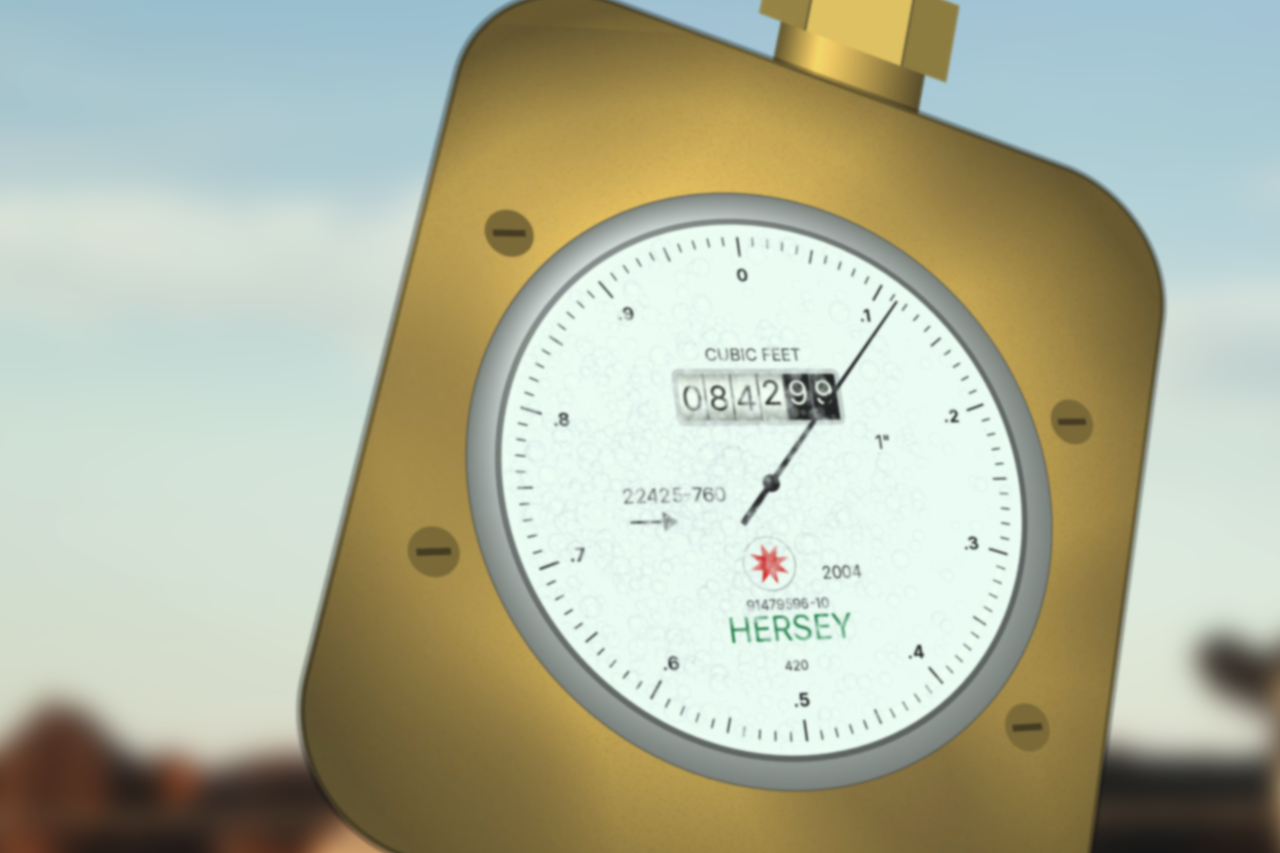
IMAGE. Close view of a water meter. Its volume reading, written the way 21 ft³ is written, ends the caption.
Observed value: 84299.11 ft³
